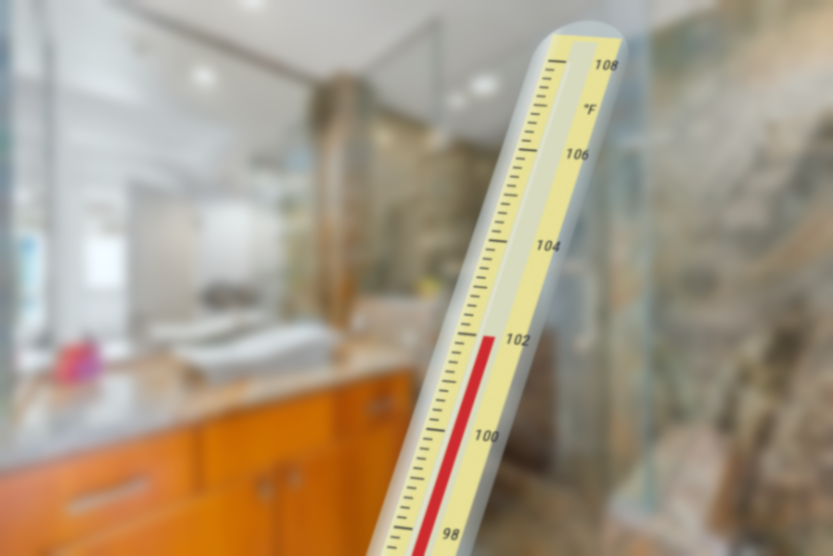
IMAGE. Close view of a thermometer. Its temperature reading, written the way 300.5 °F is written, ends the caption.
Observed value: 102 °F
